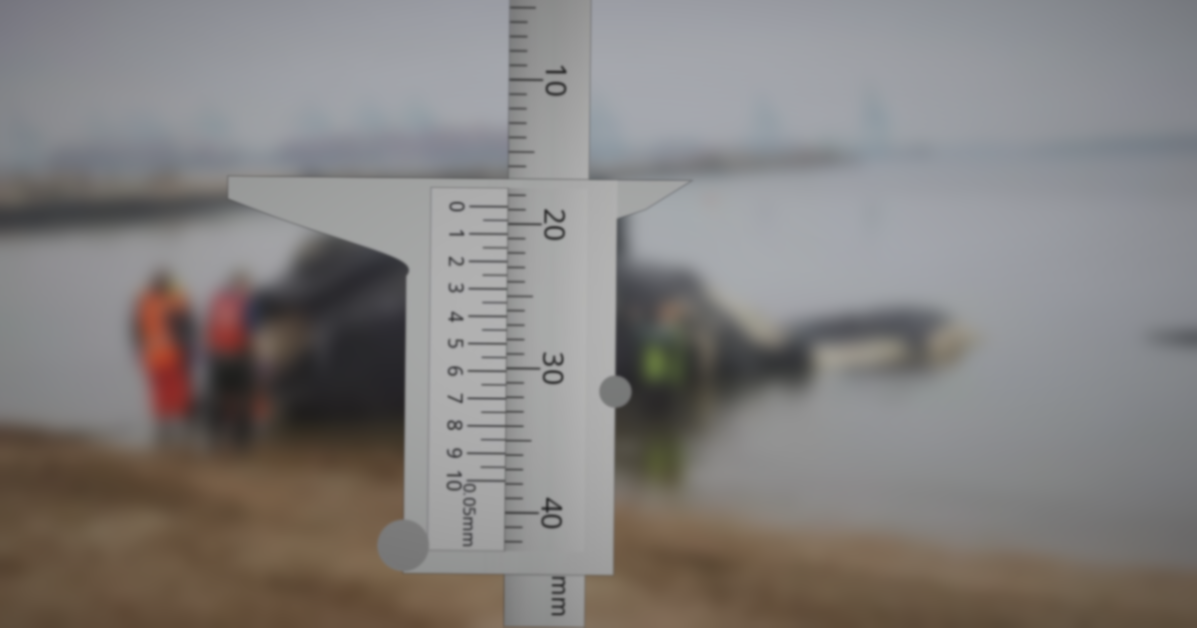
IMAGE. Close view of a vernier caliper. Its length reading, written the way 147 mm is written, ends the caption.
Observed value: 18.8 mm
